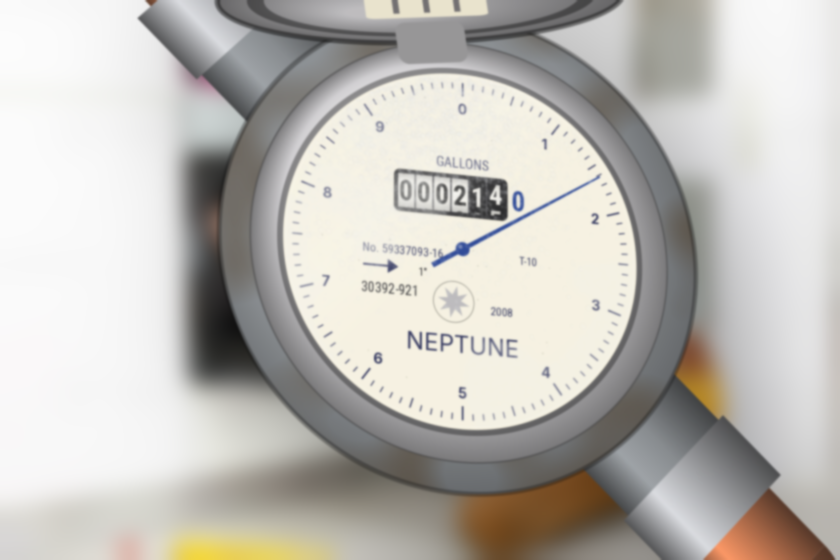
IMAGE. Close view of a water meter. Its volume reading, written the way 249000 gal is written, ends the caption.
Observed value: 2141.6 gal
